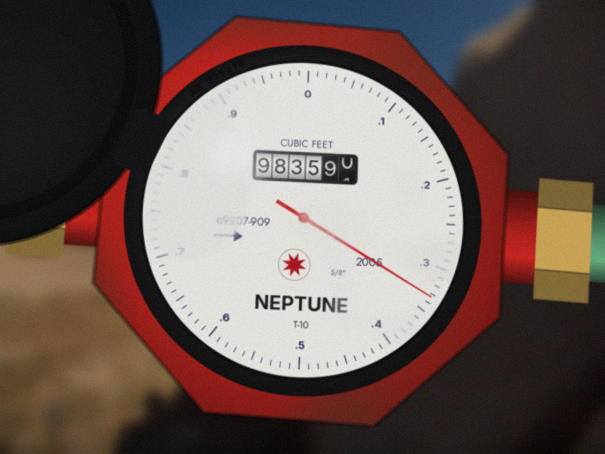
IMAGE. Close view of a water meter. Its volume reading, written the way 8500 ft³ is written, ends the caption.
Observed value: 983590.33 ft³
